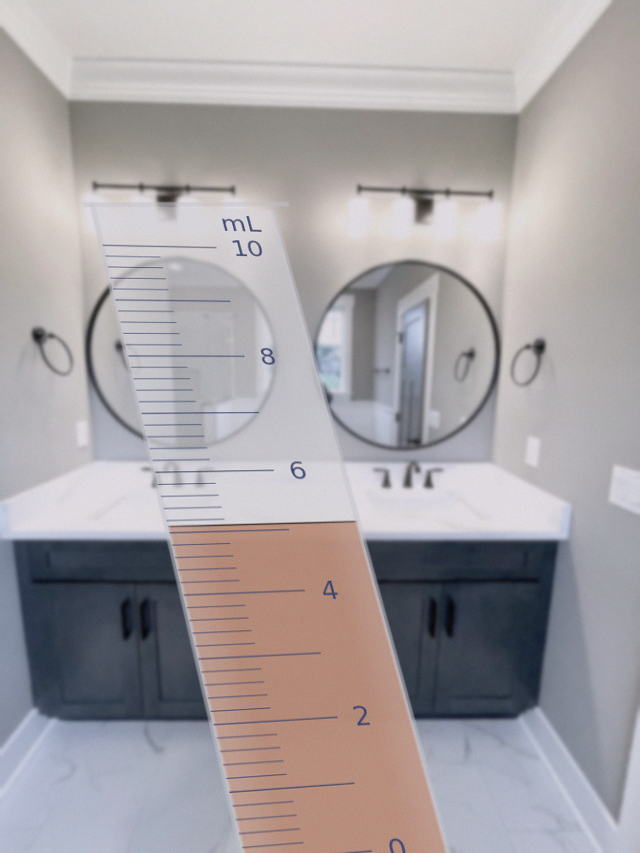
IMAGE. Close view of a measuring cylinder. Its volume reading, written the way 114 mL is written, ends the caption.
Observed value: 5.1 mL
